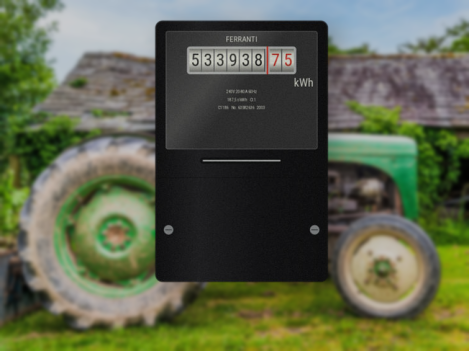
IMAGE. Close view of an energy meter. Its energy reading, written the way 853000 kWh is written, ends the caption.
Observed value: 533938.75 kWh
